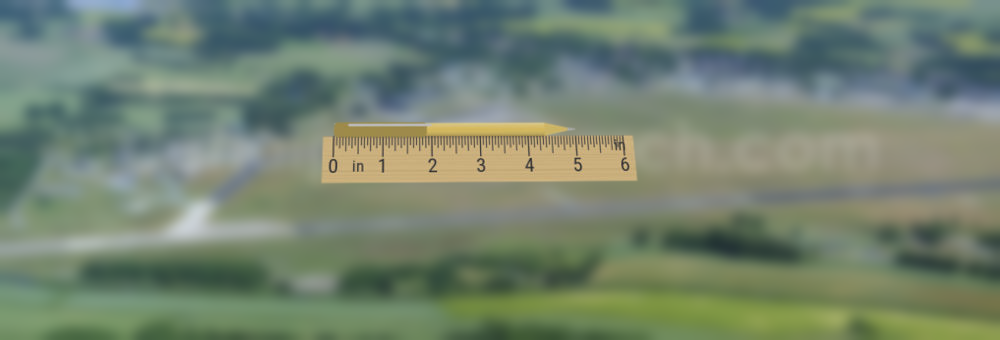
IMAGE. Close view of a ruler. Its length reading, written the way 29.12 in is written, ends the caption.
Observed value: 5 in
